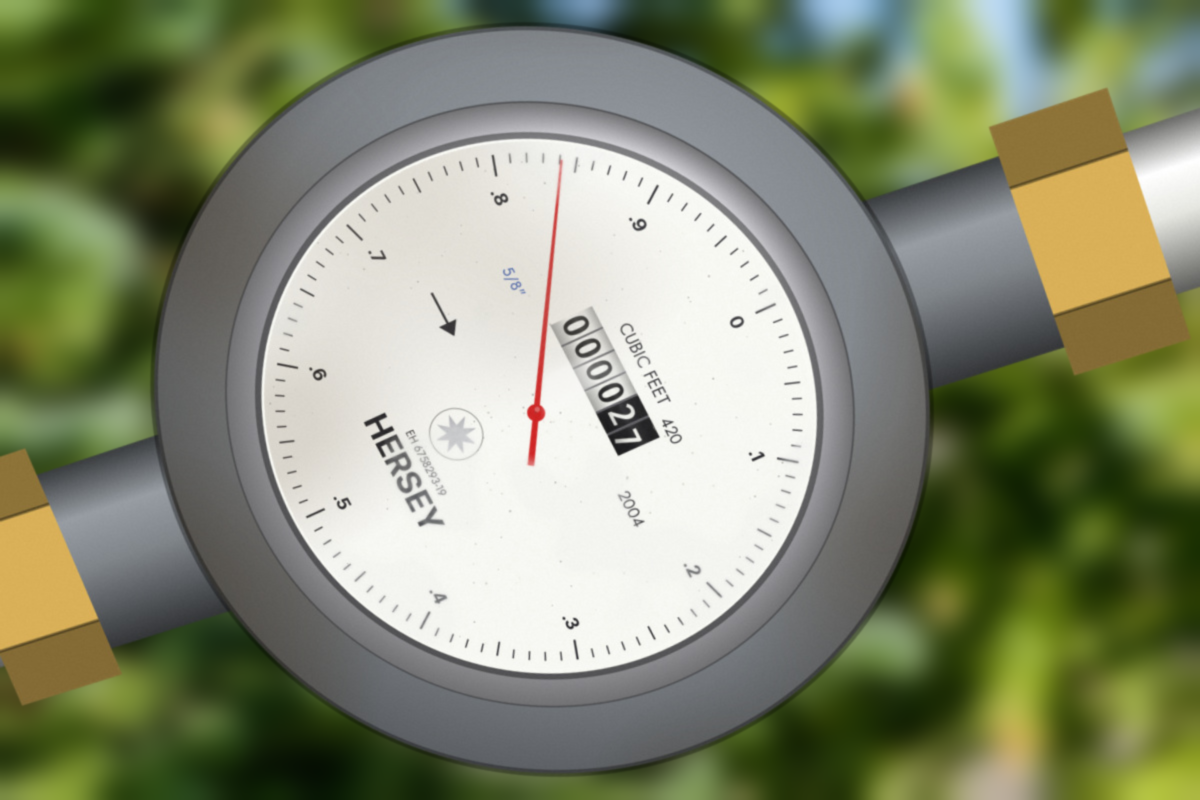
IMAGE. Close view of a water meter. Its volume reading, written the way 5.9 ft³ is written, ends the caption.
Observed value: 26.84 ft³
